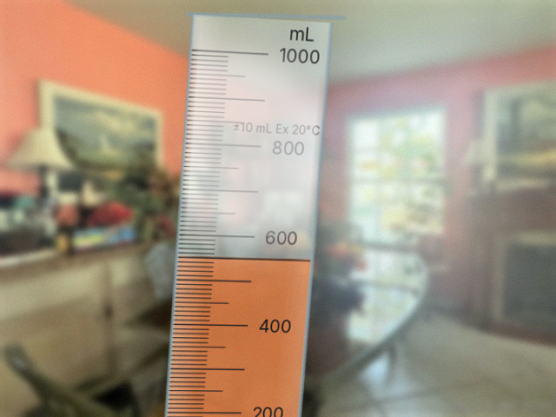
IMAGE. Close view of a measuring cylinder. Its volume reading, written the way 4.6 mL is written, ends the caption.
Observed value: 550 mL
